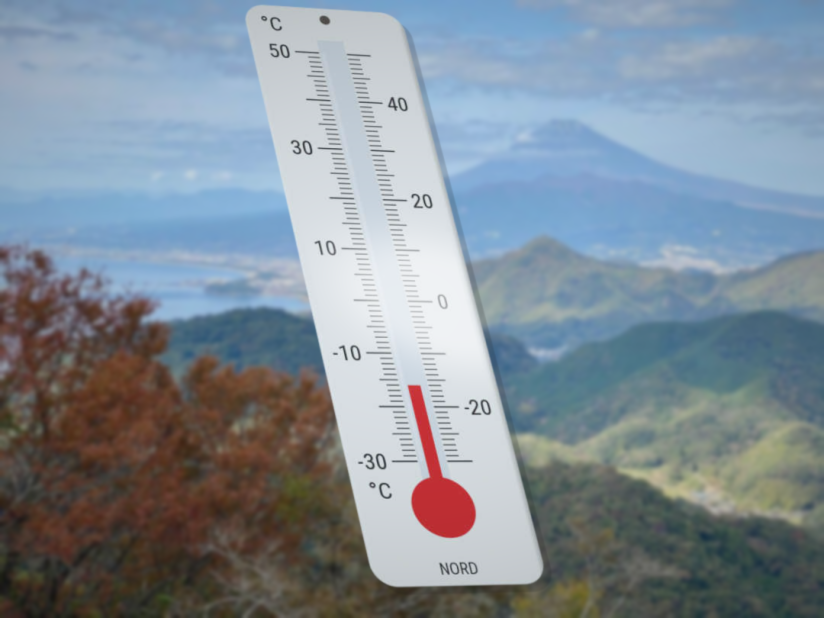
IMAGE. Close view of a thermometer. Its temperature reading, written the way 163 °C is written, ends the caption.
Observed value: -16 °C
